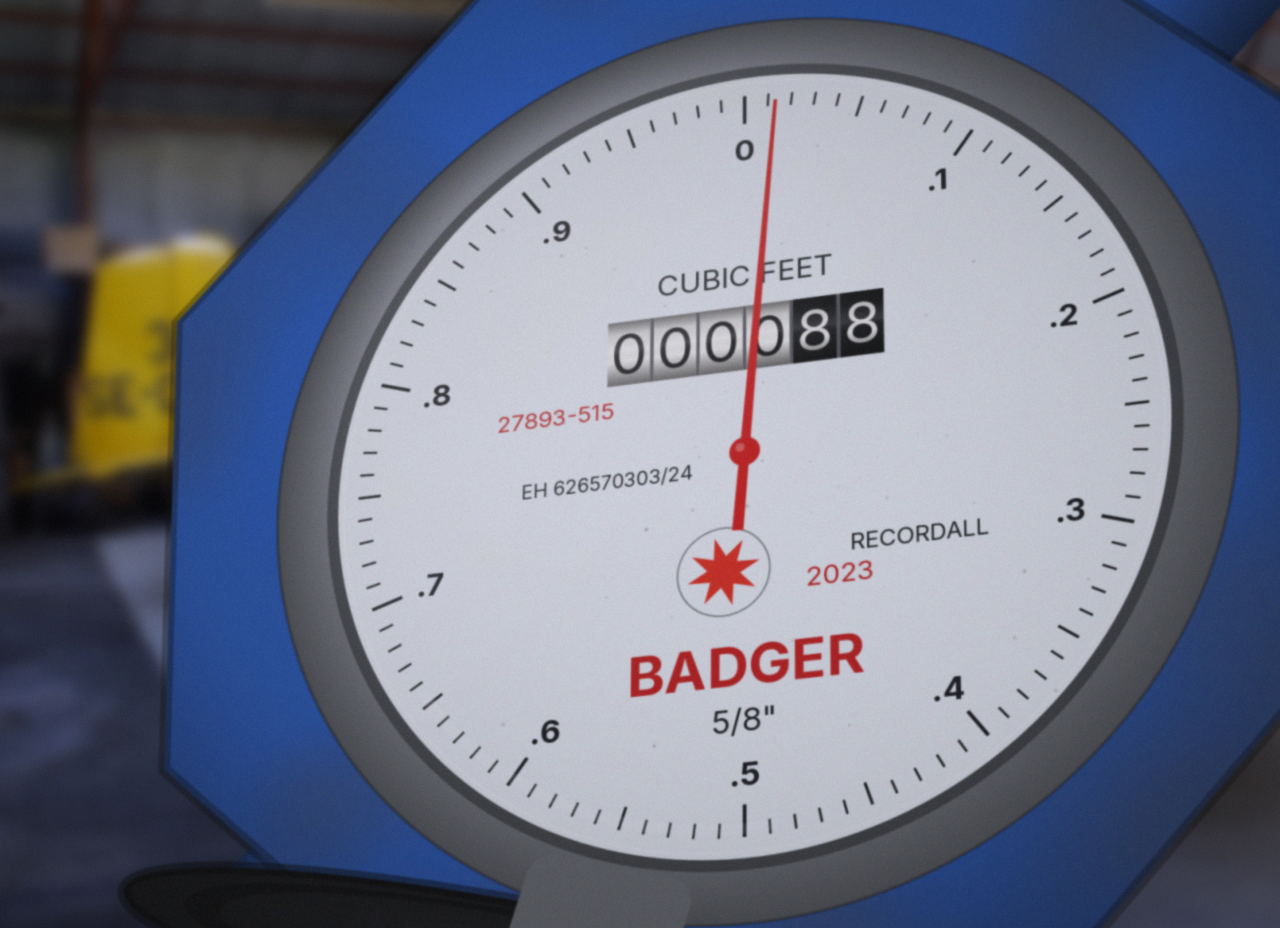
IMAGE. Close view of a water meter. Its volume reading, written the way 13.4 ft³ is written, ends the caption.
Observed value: 88.01 ft³
